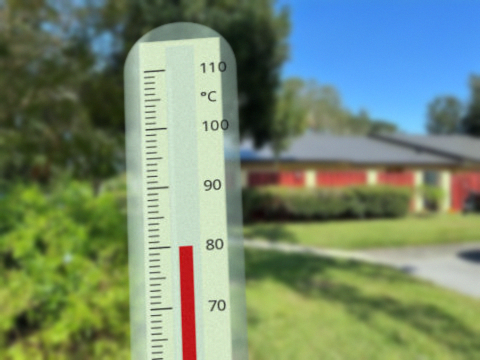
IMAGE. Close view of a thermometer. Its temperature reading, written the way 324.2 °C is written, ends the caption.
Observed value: 80 °C
